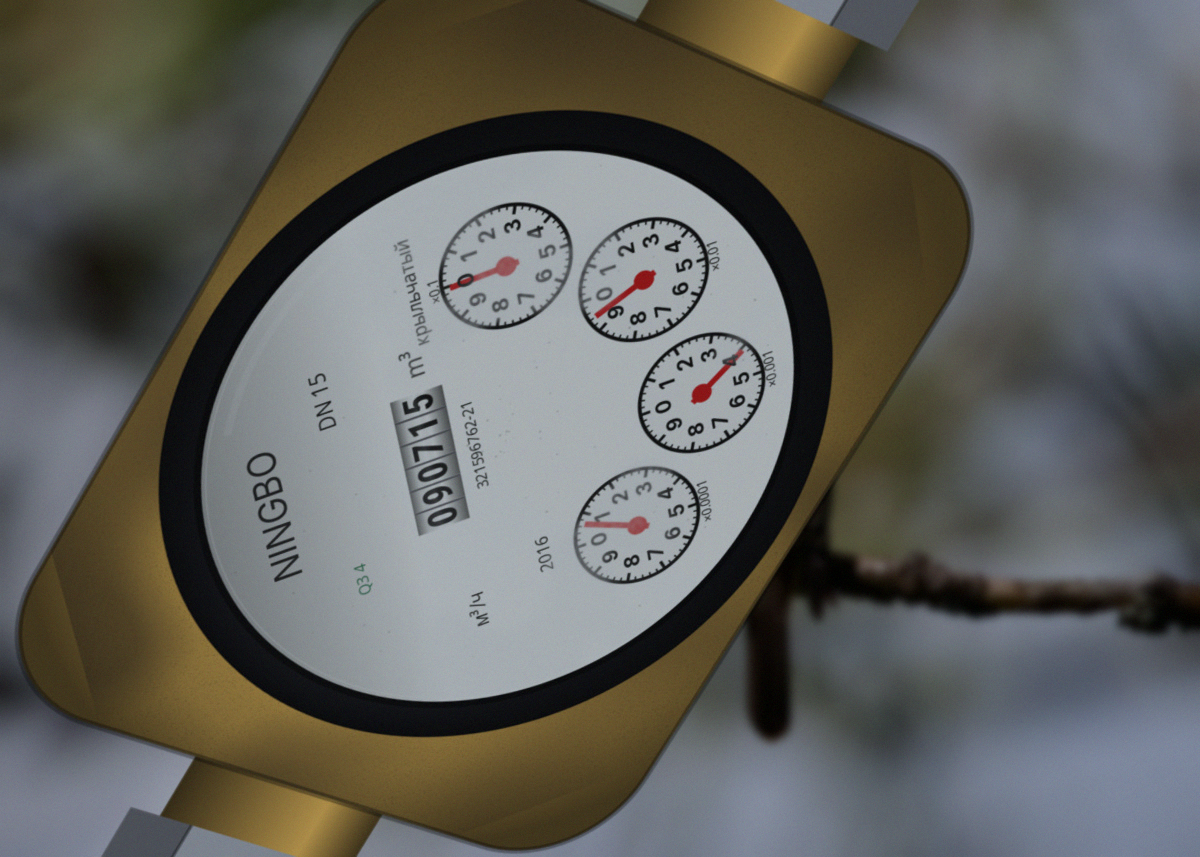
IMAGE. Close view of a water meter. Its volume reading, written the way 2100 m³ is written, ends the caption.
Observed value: 90714.9940 m³
